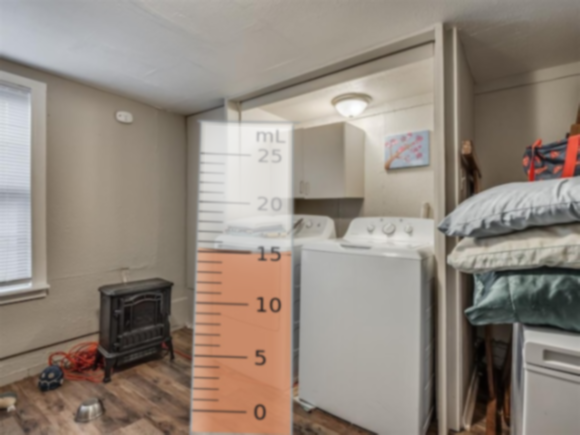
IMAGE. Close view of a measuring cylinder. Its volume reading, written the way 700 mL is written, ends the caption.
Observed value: 15 mL
